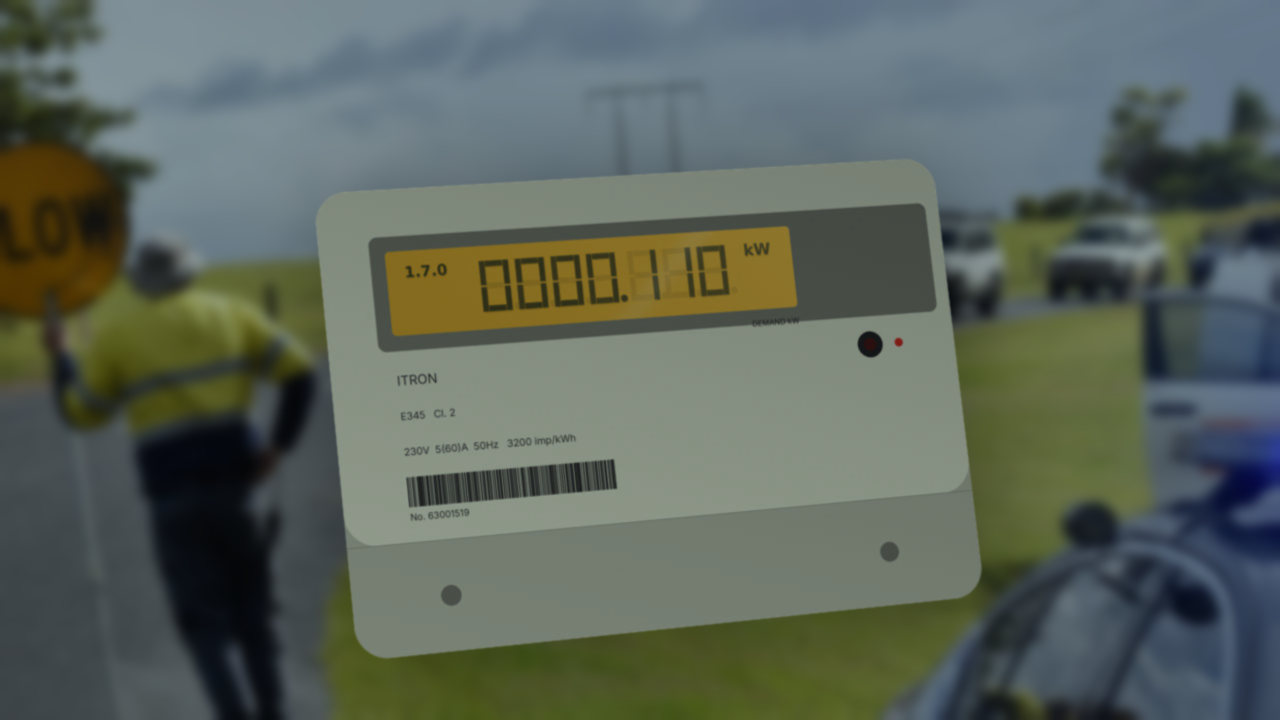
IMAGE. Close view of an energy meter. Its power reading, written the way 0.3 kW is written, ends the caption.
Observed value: 0.110 kW
